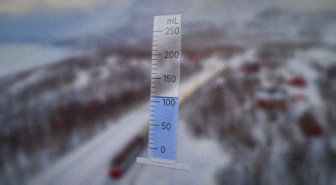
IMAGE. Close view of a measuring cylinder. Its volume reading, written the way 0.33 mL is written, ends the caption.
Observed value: 110 mL
